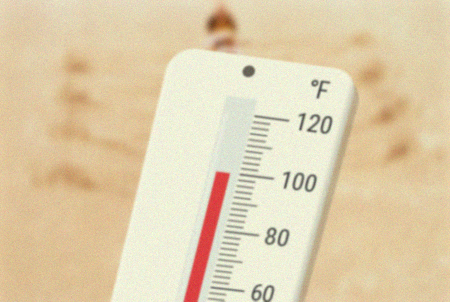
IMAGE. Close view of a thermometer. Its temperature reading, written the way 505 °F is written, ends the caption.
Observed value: 100 °F
